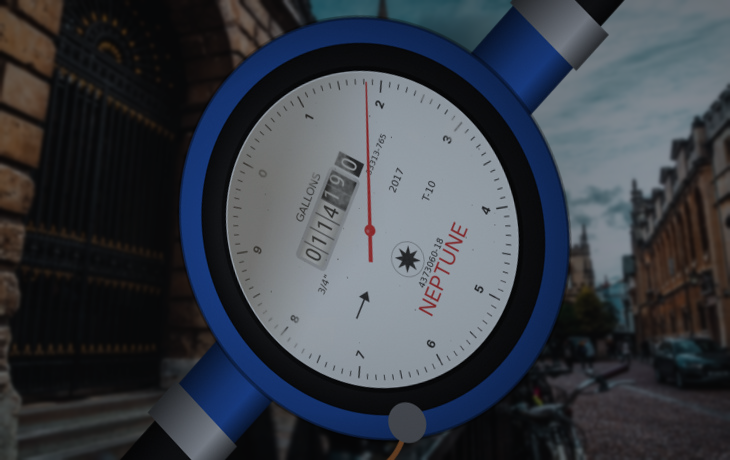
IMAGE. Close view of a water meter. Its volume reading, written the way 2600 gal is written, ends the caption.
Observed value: 114191.8 gal
